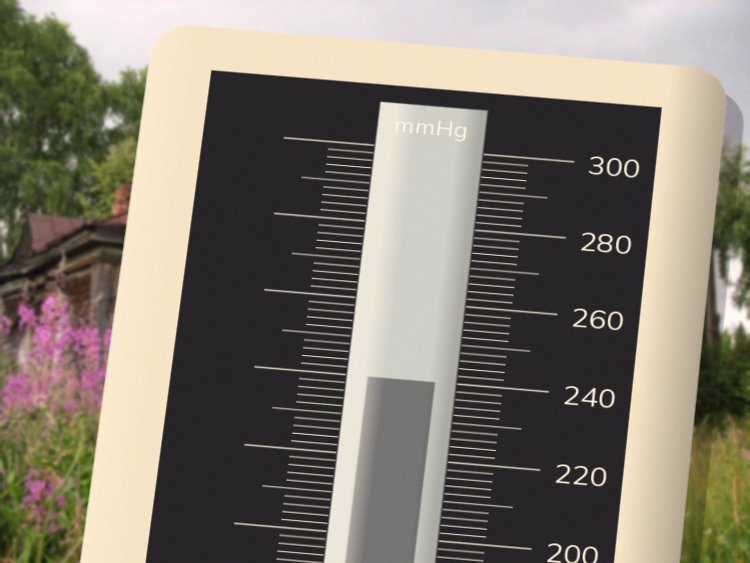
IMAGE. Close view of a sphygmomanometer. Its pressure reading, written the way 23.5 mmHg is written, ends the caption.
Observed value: 240 mmHg
